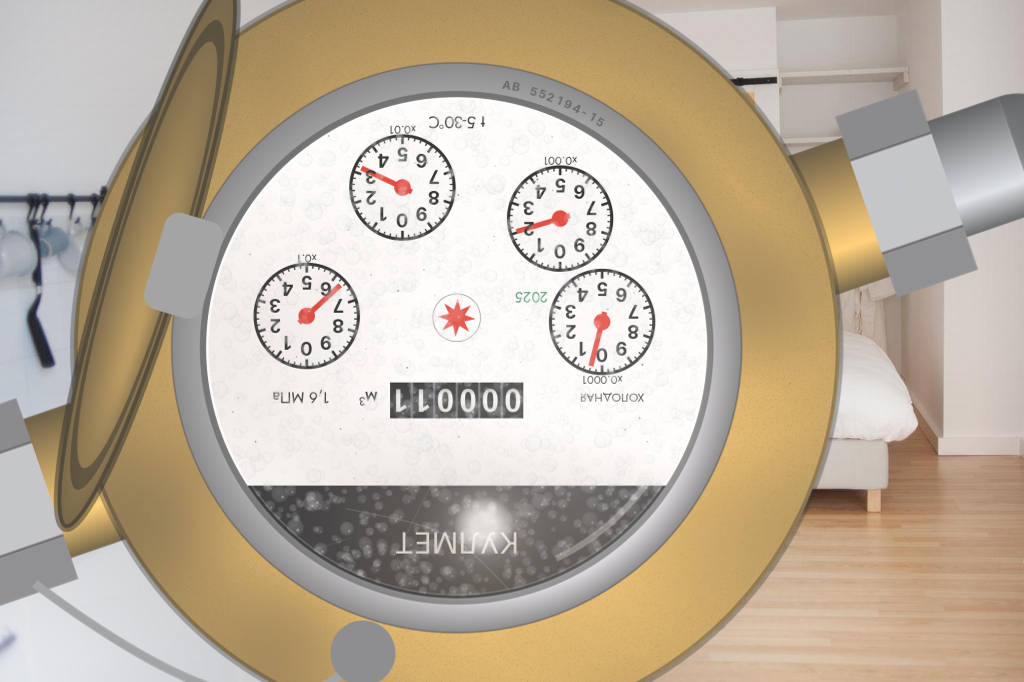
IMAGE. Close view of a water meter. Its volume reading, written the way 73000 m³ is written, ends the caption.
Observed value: 11.6320 m³
